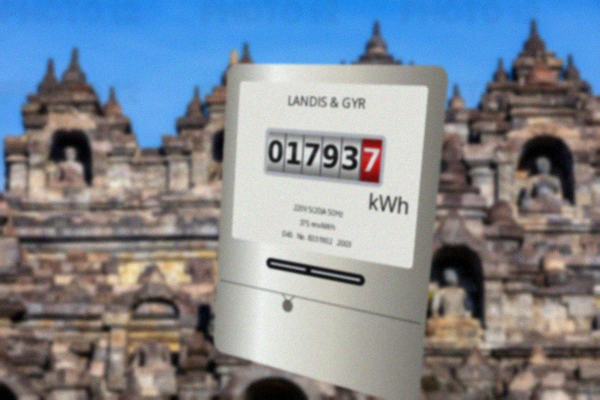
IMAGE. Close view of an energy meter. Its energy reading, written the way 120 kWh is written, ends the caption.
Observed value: 1793.7 kWh
